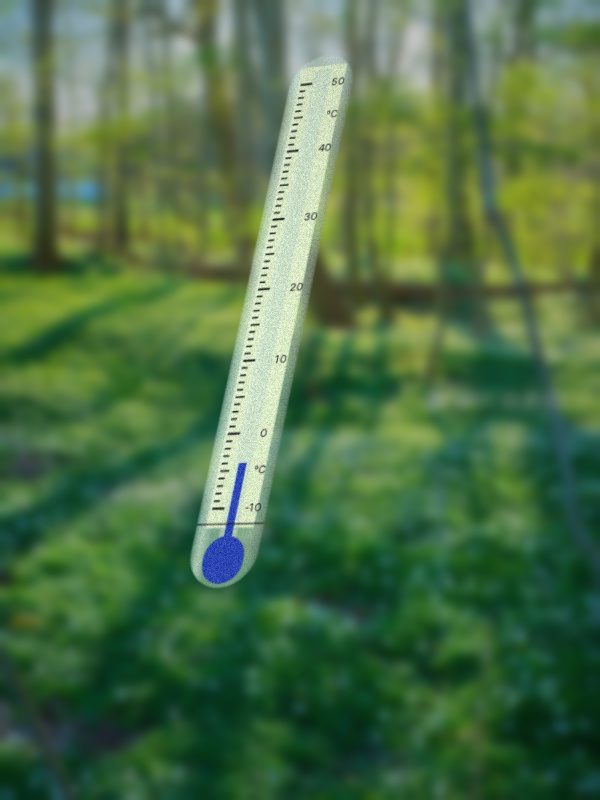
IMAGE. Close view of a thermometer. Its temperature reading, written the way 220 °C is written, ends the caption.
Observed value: -4 °C
